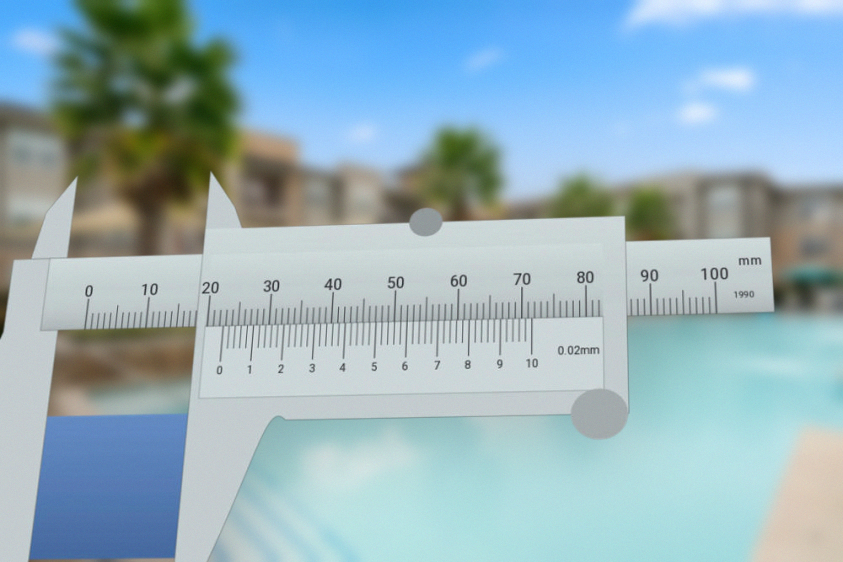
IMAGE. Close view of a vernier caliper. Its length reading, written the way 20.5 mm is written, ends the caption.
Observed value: 22.6 mm
